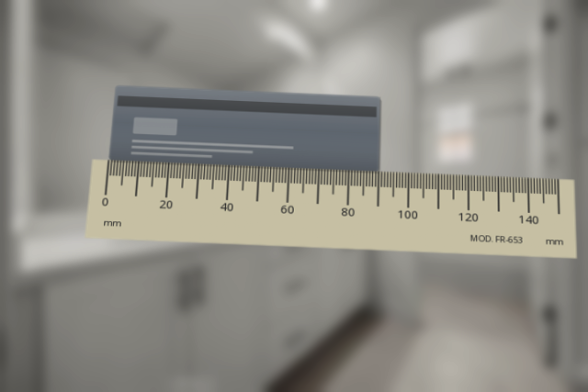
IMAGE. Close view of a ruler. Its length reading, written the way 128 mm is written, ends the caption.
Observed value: 90 mm
